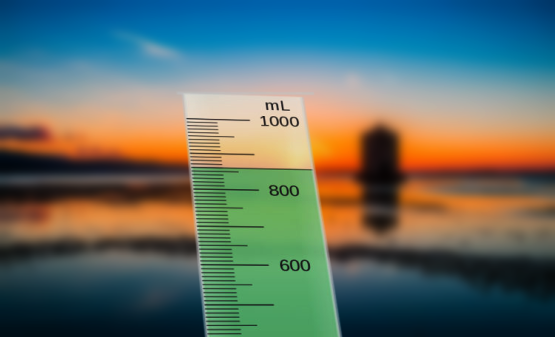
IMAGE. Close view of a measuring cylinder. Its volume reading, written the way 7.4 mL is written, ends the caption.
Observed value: 860 mL
